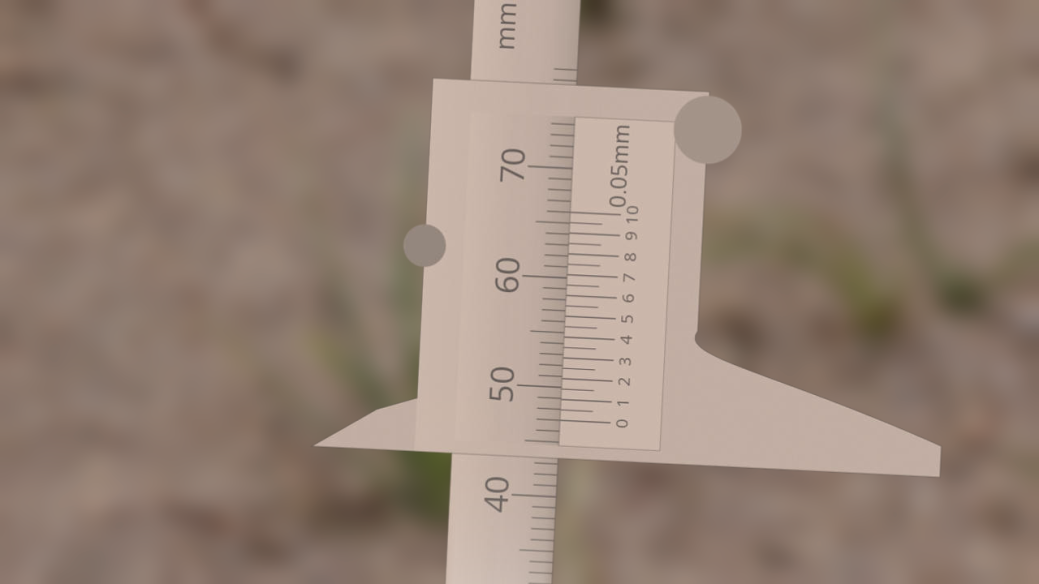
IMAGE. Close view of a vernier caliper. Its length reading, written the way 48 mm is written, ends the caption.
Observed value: 47.0 mm
